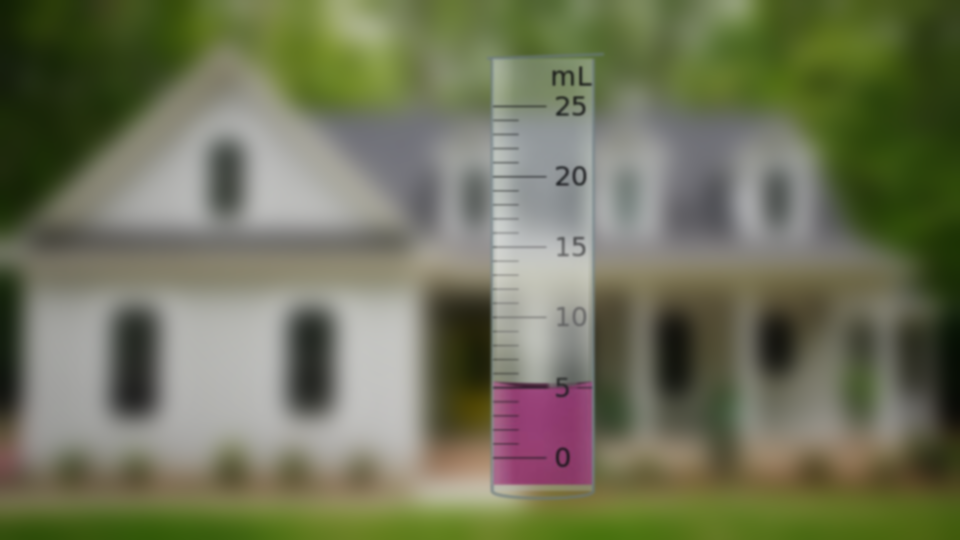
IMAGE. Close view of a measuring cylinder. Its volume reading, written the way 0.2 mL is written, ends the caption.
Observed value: 5 mL
